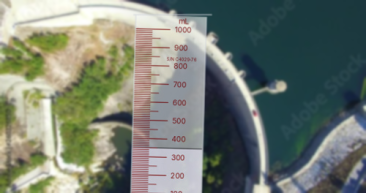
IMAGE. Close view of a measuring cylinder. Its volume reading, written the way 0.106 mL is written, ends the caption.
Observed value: 350 mL
